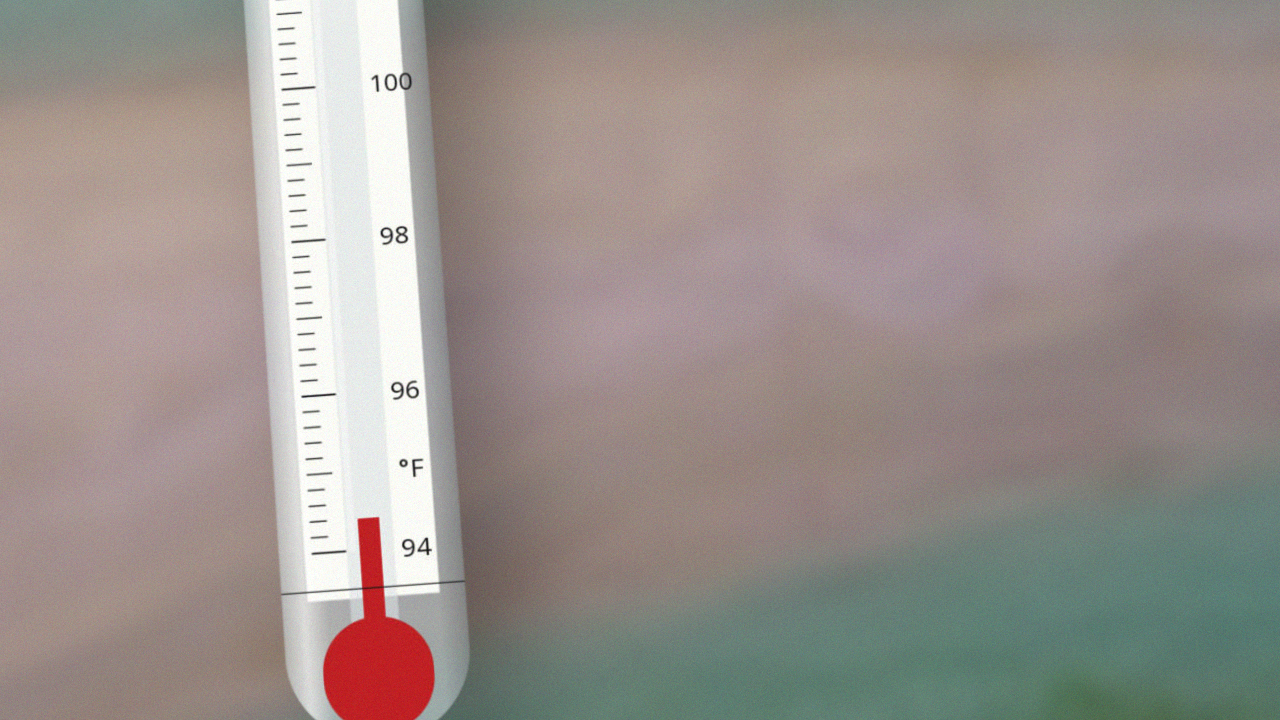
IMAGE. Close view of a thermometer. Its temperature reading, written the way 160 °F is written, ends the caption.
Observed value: 94.4 °F
